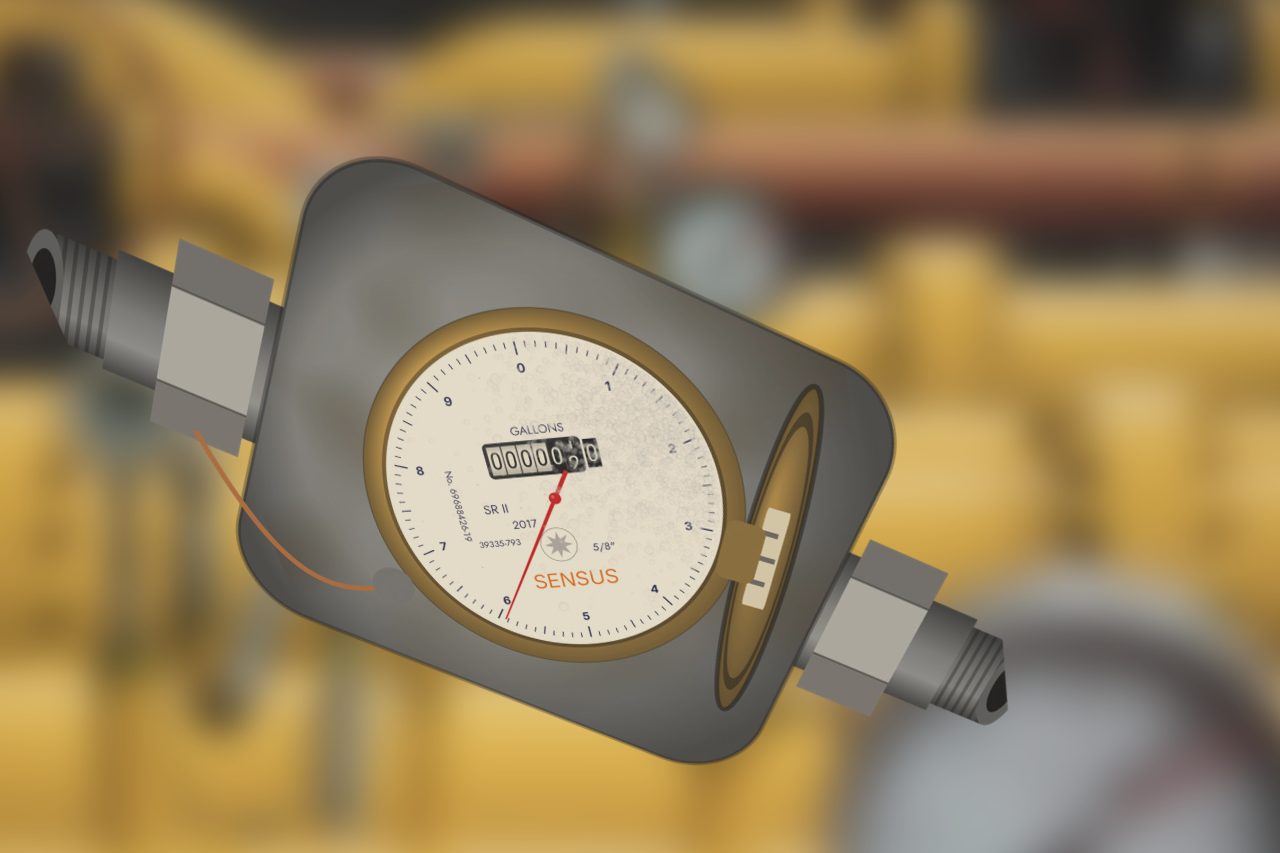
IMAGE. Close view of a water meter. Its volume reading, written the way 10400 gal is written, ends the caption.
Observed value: 15.9 gal
